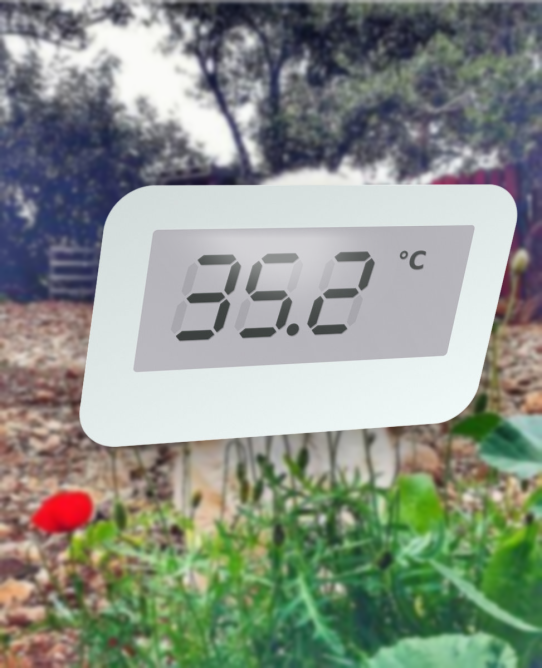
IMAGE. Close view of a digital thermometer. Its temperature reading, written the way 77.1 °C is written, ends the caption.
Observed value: 35.2 °C
